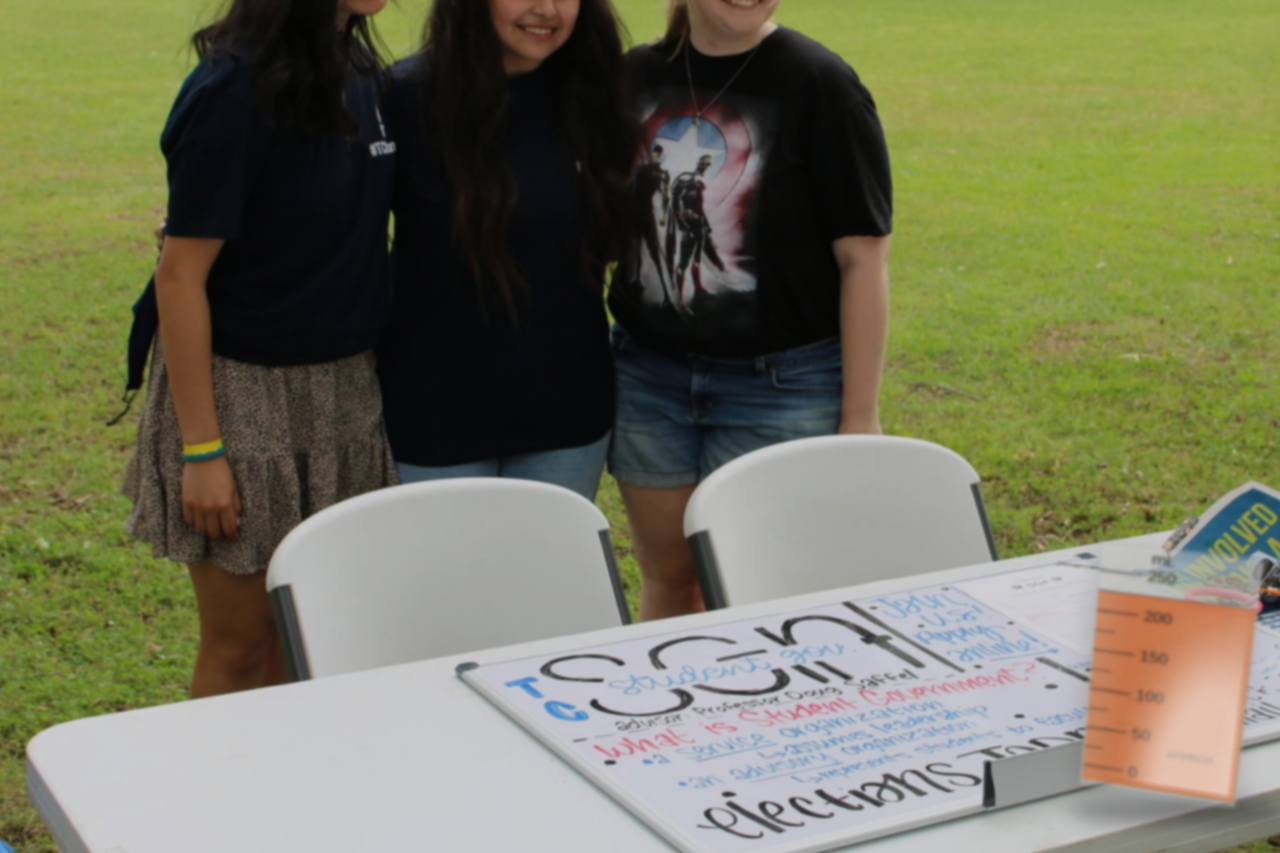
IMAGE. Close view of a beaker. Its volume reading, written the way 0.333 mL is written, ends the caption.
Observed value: 225 mL
